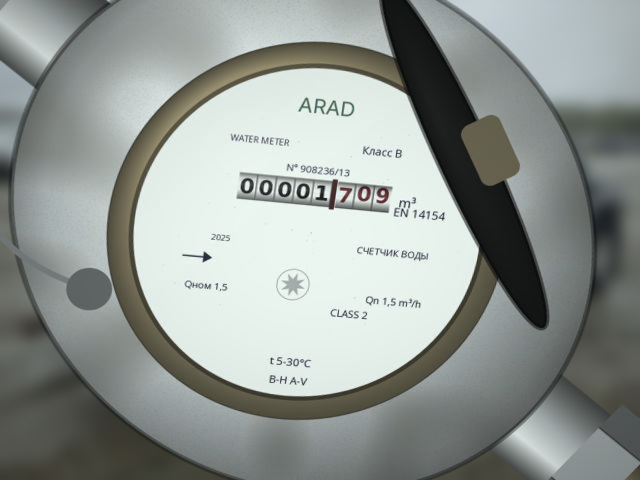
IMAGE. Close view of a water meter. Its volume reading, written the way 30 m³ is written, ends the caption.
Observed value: 1.709 m³
